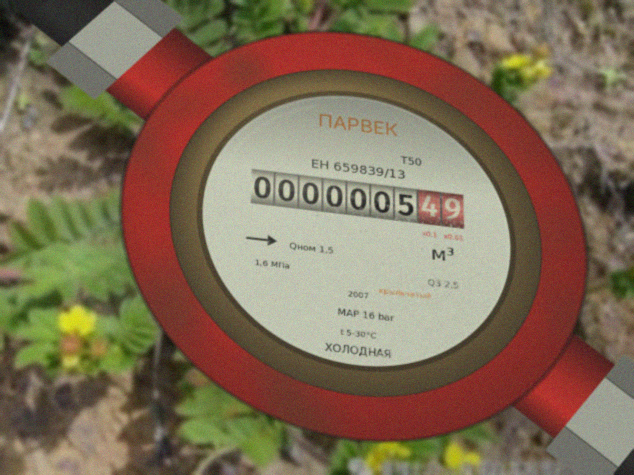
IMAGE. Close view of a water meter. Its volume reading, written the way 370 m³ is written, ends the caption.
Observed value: 5.49 m³
